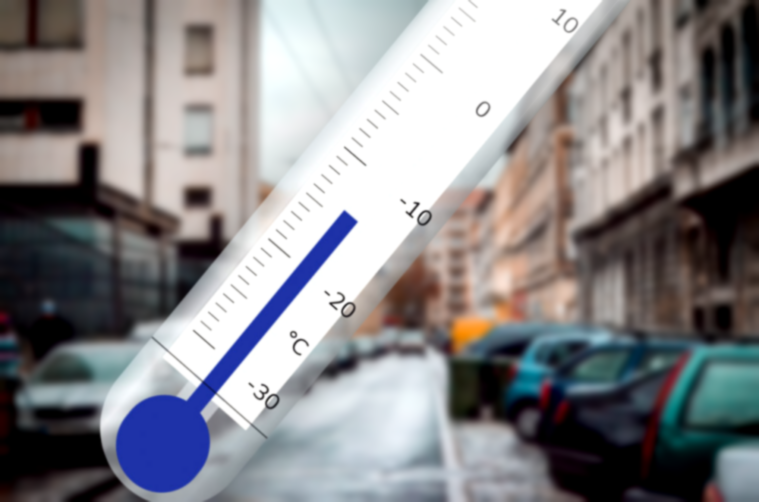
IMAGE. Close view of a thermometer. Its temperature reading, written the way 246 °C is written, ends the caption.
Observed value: -14 °C
